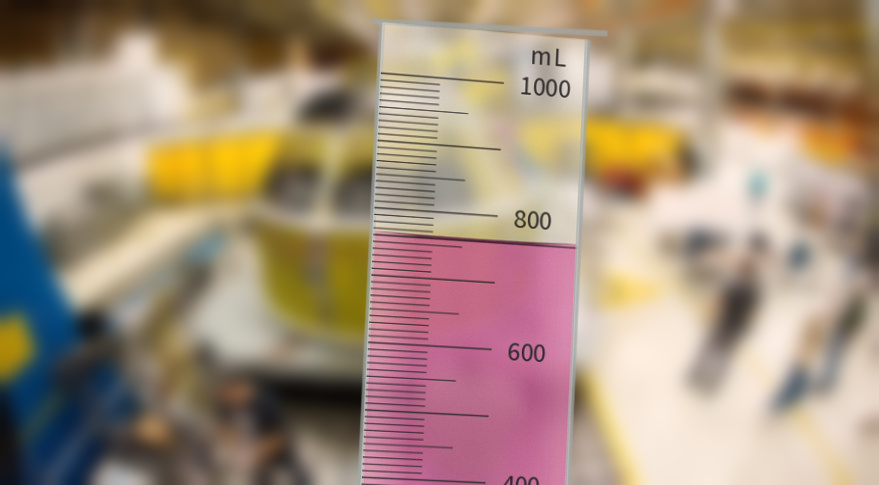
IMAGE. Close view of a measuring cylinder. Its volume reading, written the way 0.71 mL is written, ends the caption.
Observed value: 760 mL
